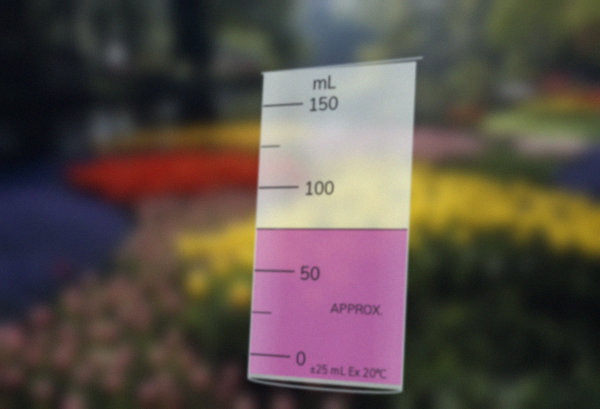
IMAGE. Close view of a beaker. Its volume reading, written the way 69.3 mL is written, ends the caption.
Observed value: 75 mL
